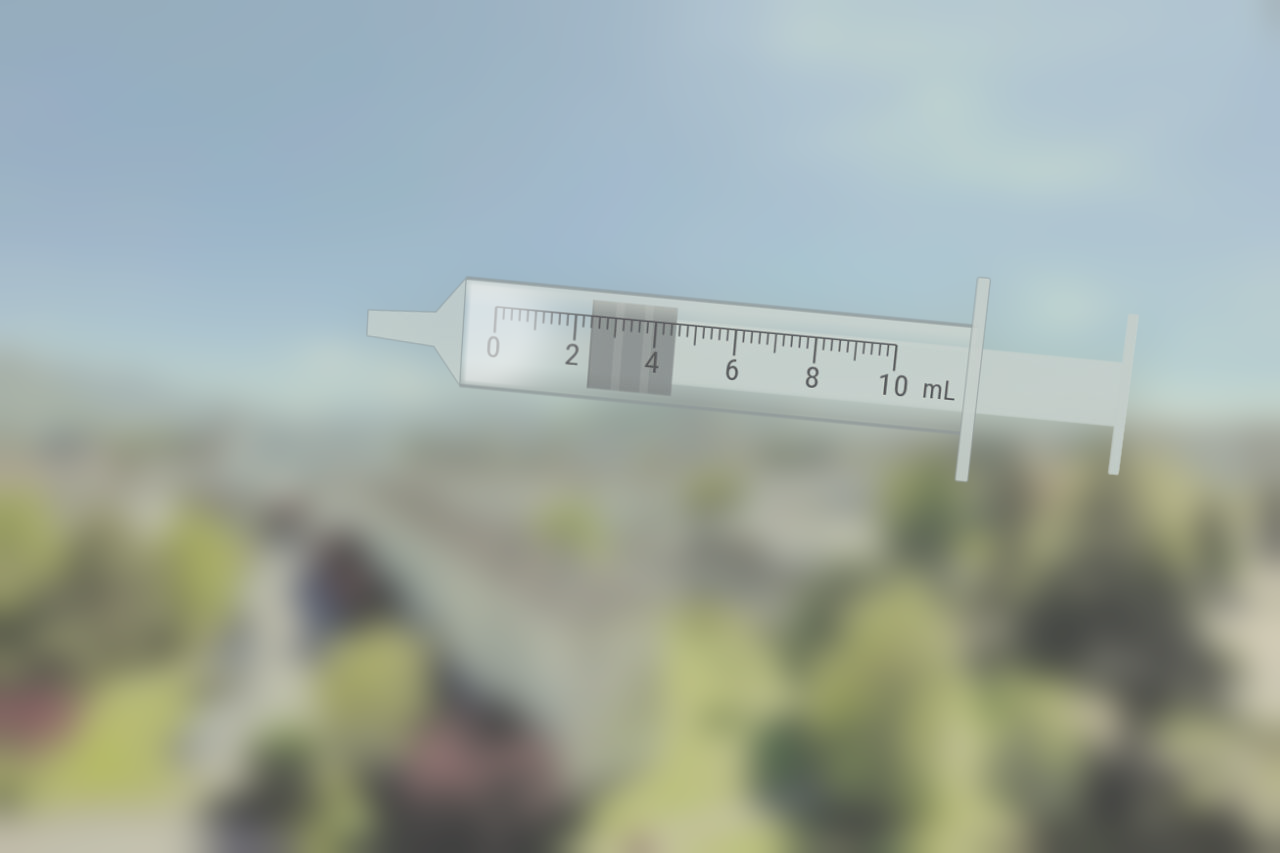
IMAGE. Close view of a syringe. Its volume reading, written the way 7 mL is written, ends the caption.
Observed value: 2.4 mL
